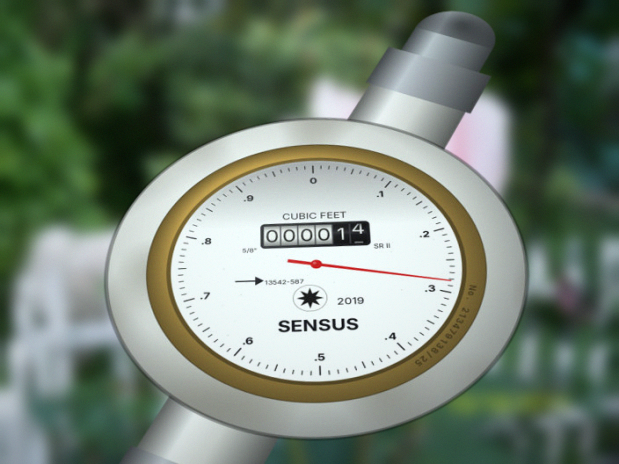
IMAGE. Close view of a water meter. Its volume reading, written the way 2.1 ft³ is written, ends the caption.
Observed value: 14.28 ft³
